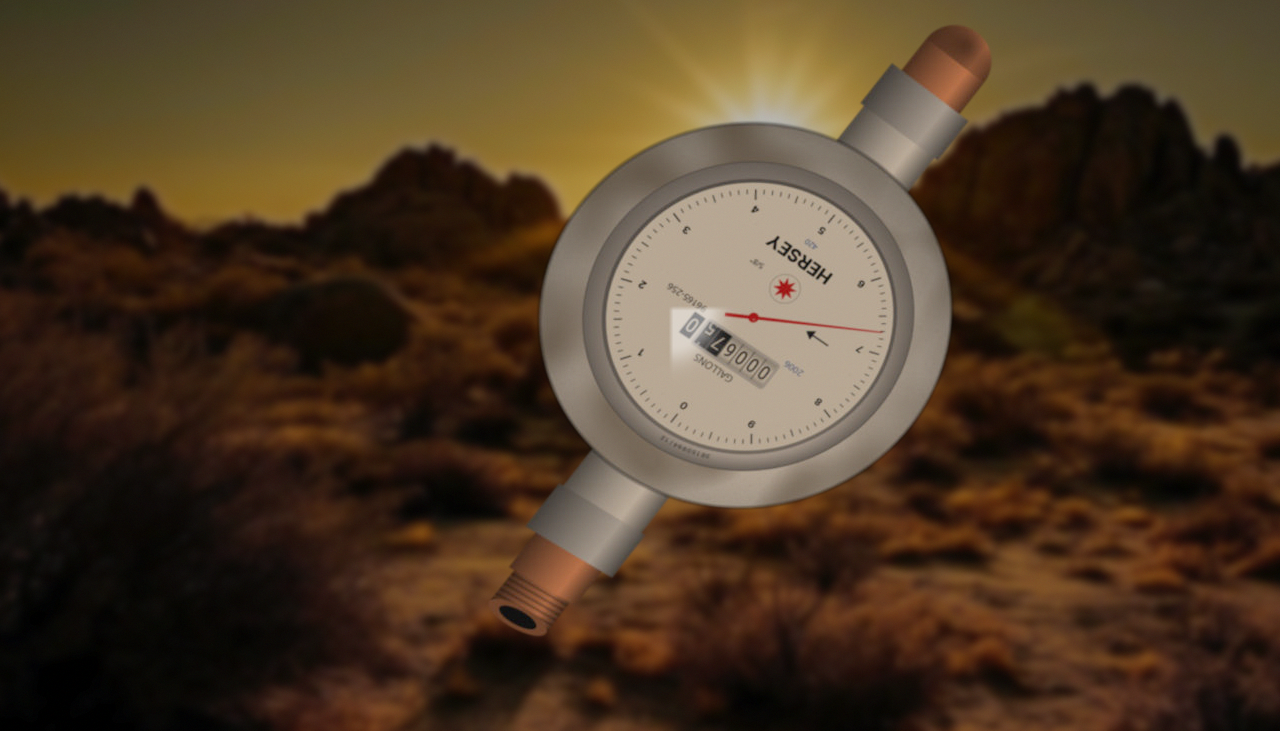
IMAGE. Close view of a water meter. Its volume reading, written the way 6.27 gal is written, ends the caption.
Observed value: 6746.7 gal
